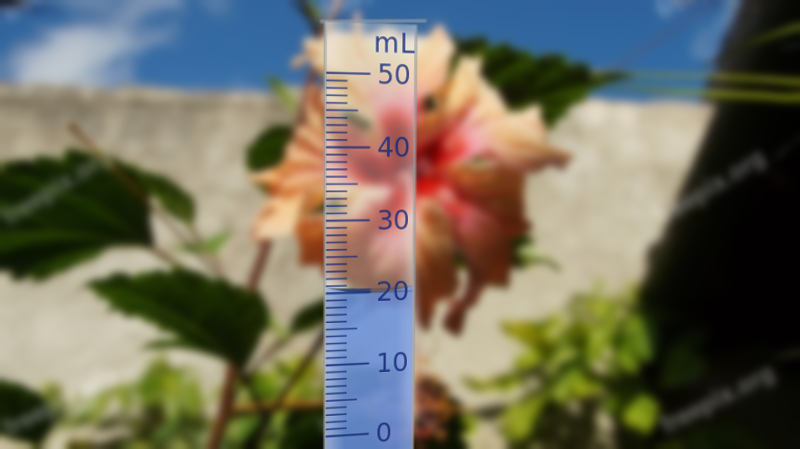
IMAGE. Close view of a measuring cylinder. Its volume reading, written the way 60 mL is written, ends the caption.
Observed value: 20 mL
